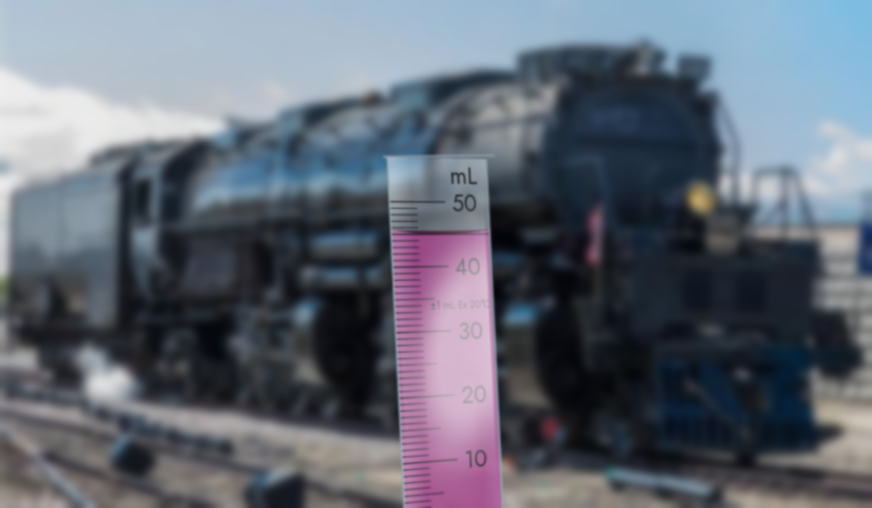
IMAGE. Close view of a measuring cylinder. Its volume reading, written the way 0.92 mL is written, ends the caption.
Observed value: 45 mL
